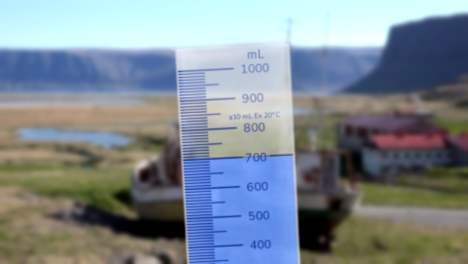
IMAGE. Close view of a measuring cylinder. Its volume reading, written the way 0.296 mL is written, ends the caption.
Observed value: 700 mL
